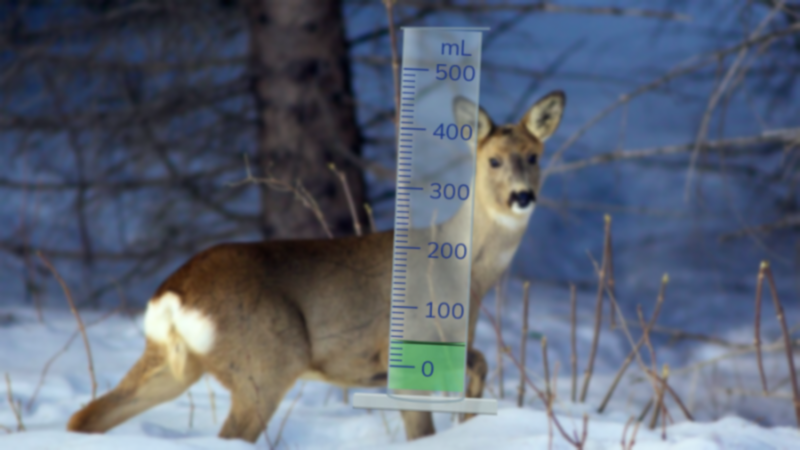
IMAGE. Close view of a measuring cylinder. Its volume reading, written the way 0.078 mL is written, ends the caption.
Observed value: 40 mL
